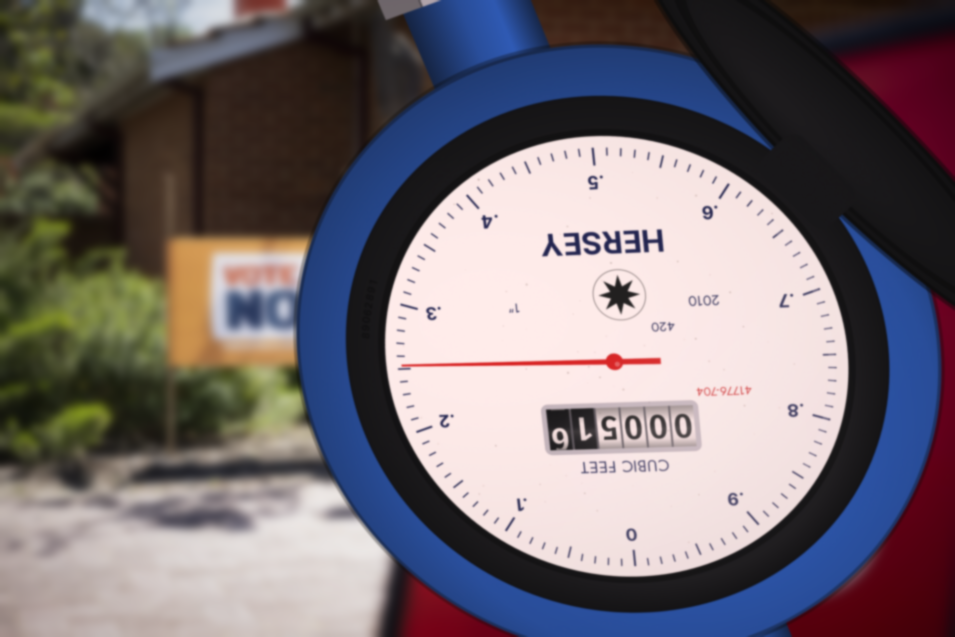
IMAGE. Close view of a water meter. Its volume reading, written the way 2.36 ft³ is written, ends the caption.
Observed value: 516.25 ft³
